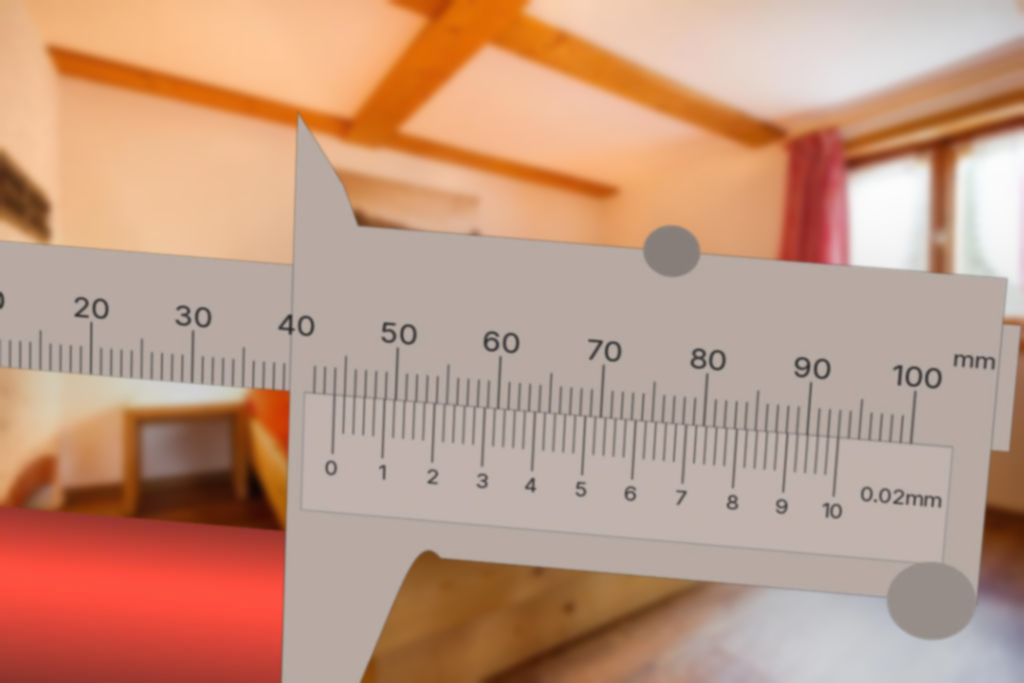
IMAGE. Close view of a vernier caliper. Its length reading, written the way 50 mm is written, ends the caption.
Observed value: 44.0 mm
